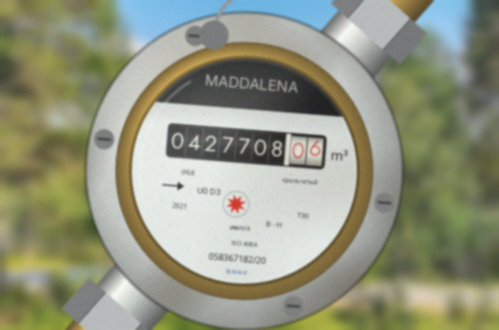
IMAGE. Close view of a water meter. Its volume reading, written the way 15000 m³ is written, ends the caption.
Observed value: 427708.06 m³
